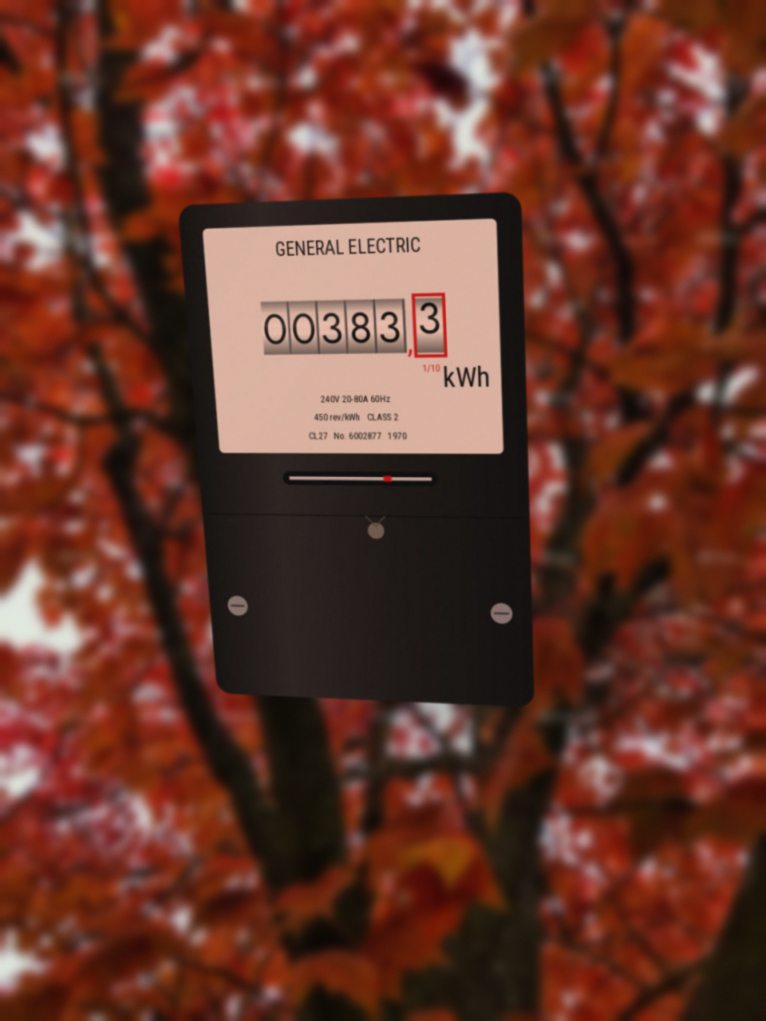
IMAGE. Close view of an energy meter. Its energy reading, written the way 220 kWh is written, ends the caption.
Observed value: 383.3 kWh
